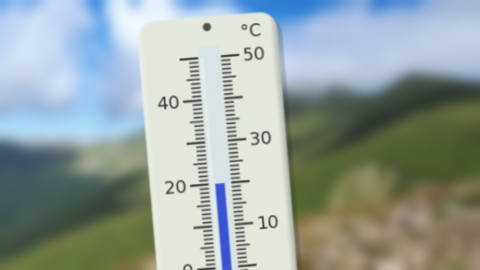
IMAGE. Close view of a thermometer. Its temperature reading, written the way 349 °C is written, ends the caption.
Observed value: 20 °C
